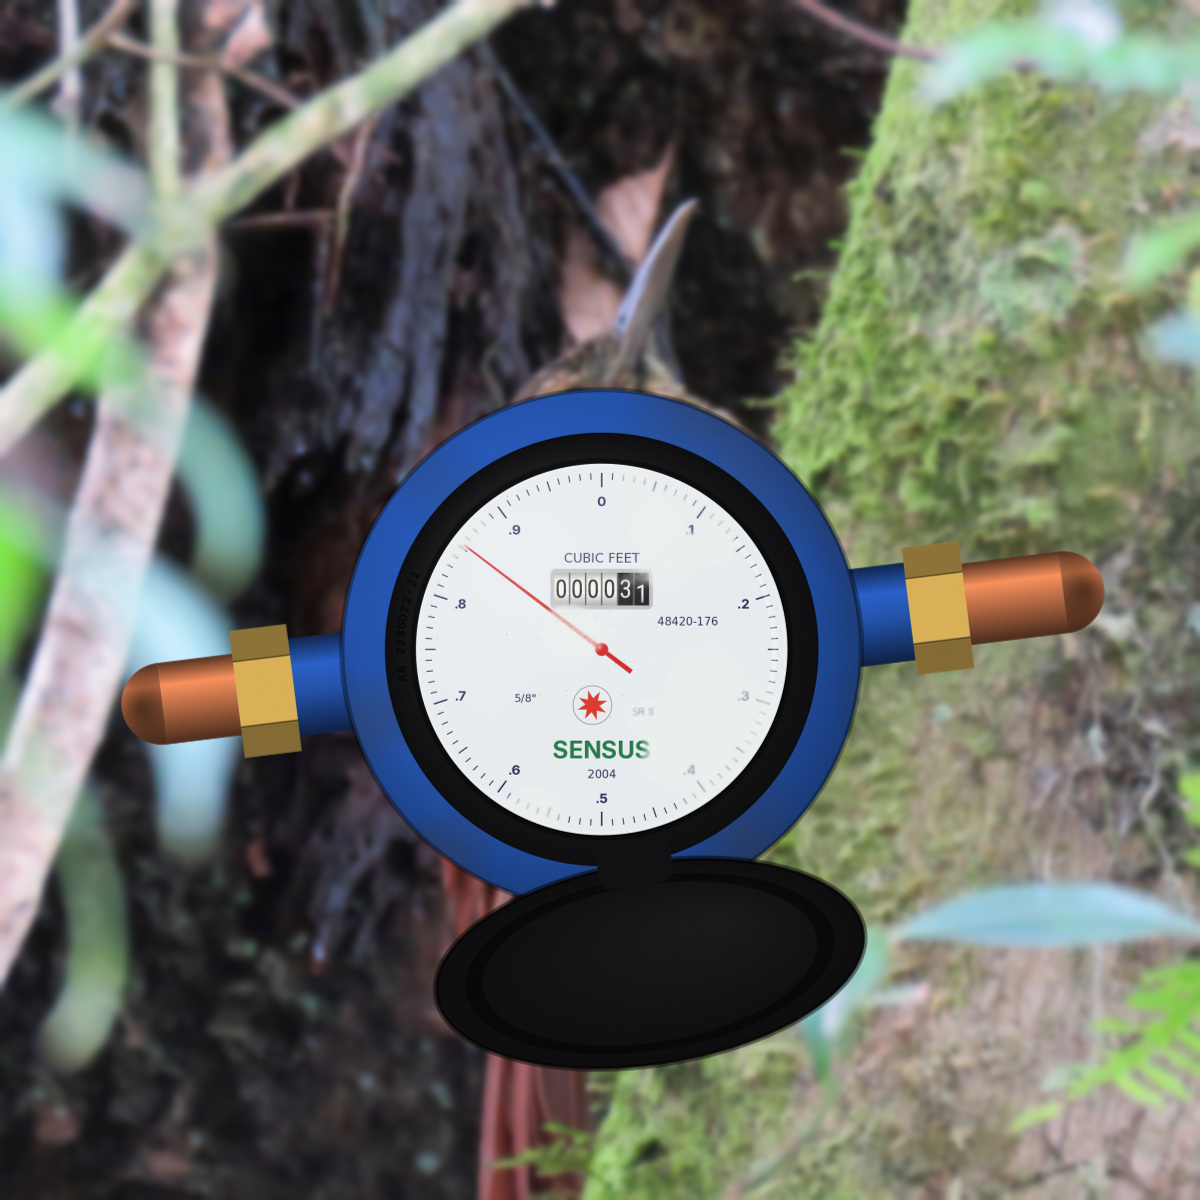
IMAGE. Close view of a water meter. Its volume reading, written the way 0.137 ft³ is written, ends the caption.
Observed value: 30.85 ft³
